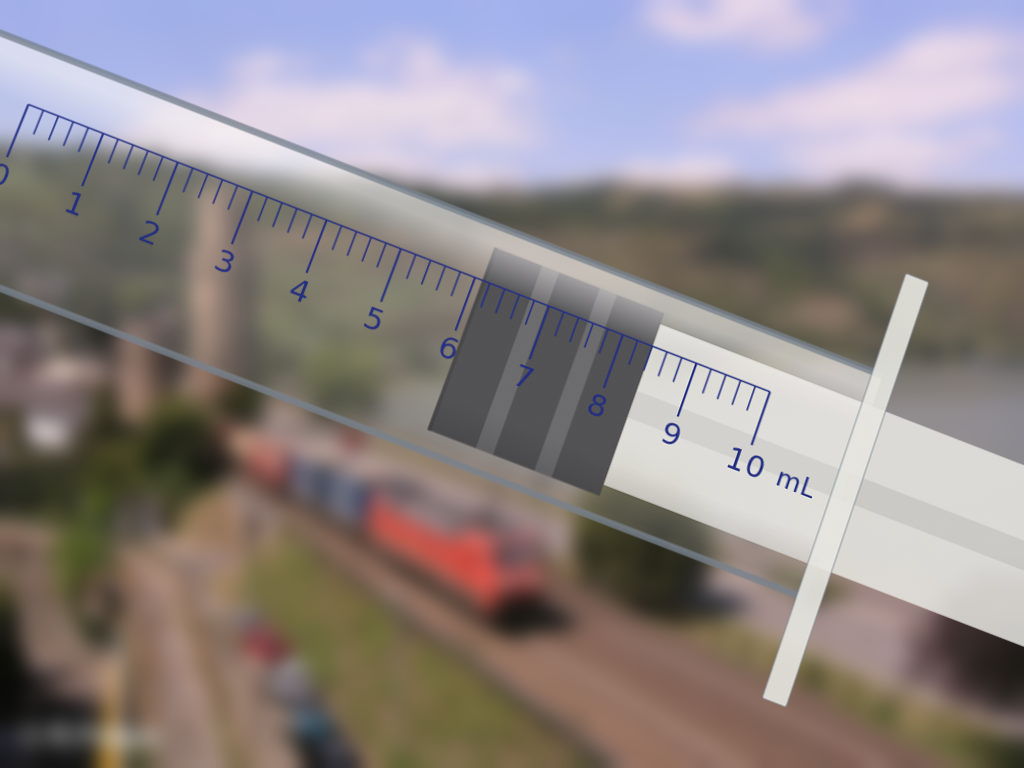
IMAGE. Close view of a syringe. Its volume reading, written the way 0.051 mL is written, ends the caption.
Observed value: 6.1 mL
